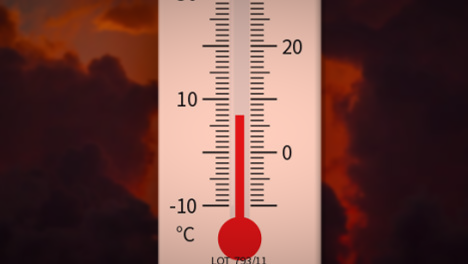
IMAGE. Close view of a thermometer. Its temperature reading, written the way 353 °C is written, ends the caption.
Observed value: 7 °C
